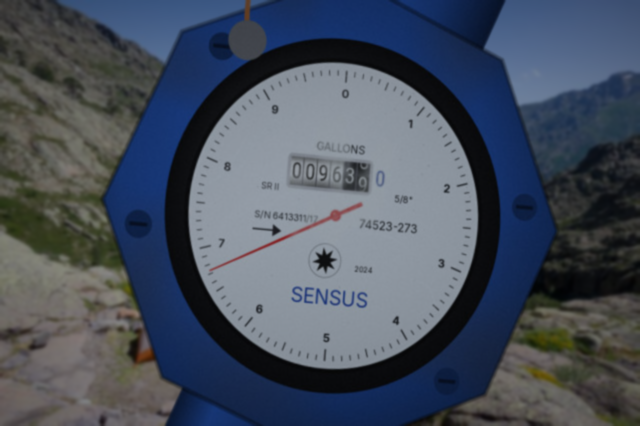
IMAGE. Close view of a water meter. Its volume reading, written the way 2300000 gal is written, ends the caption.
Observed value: 96386.7 gal
